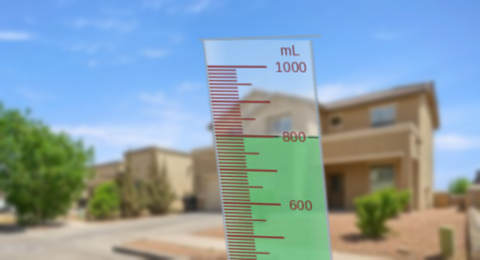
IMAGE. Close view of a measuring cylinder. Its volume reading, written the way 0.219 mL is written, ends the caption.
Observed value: 800 mL
